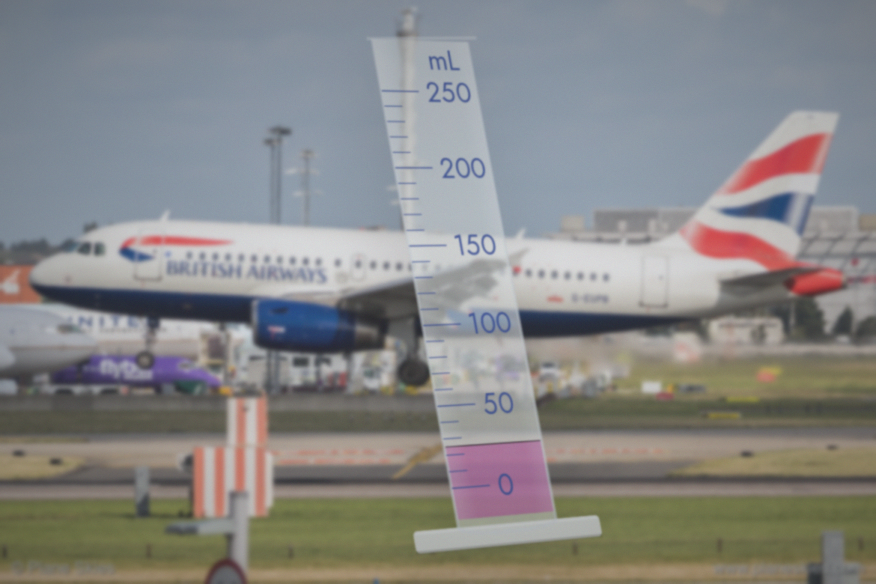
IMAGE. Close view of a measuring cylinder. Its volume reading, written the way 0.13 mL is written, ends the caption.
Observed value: 25 mL
